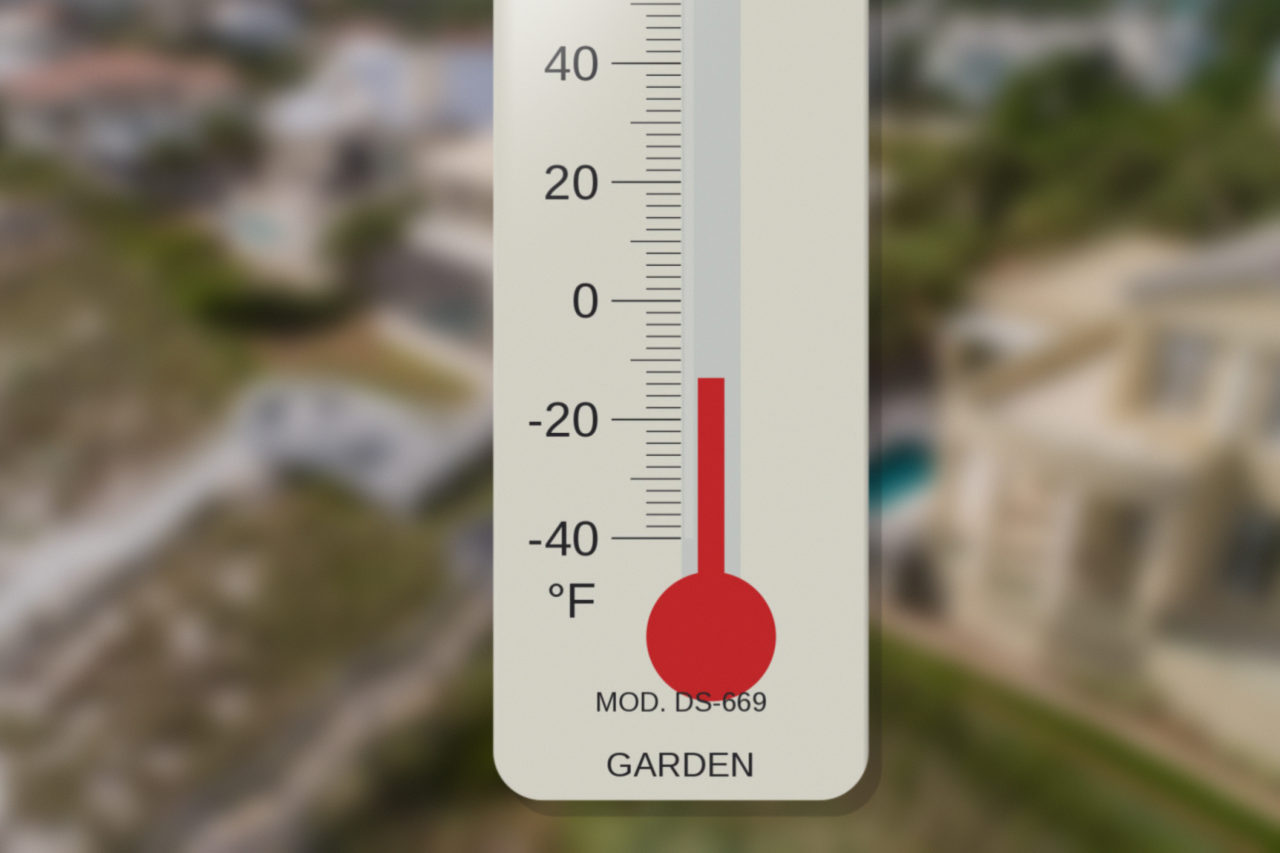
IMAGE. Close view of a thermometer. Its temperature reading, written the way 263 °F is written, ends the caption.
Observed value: -13 °F
